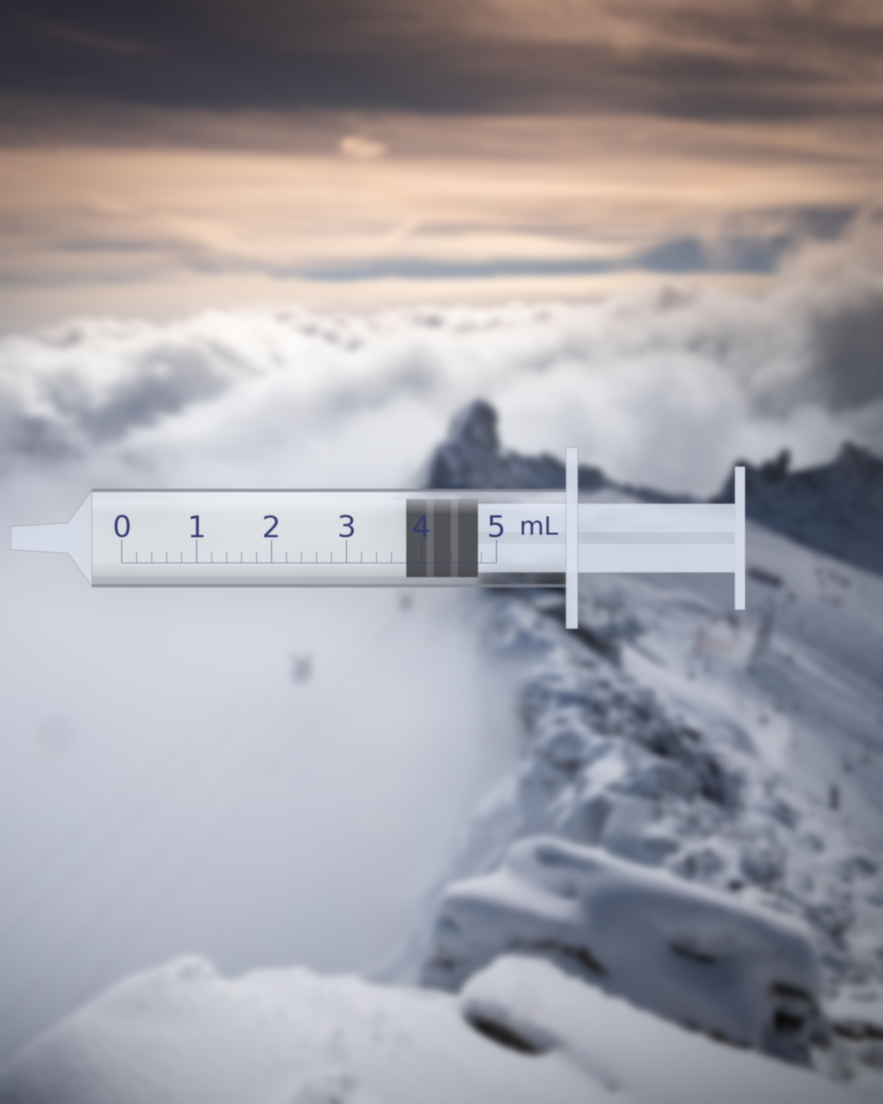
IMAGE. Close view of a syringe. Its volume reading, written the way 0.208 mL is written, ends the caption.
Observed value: 3.8 mL
